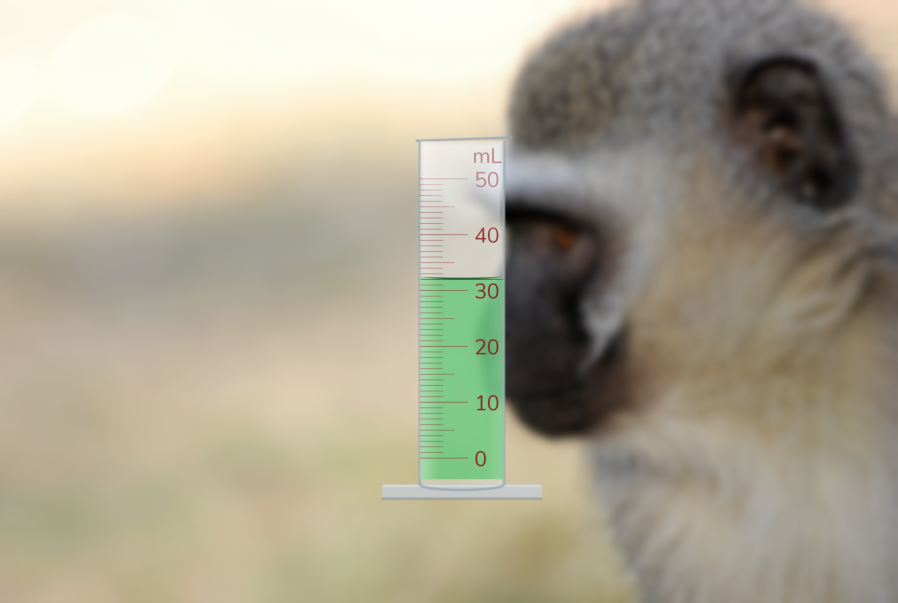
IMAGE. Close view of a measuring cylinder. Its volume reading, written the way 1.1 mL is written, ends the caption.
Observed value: 32 mL
